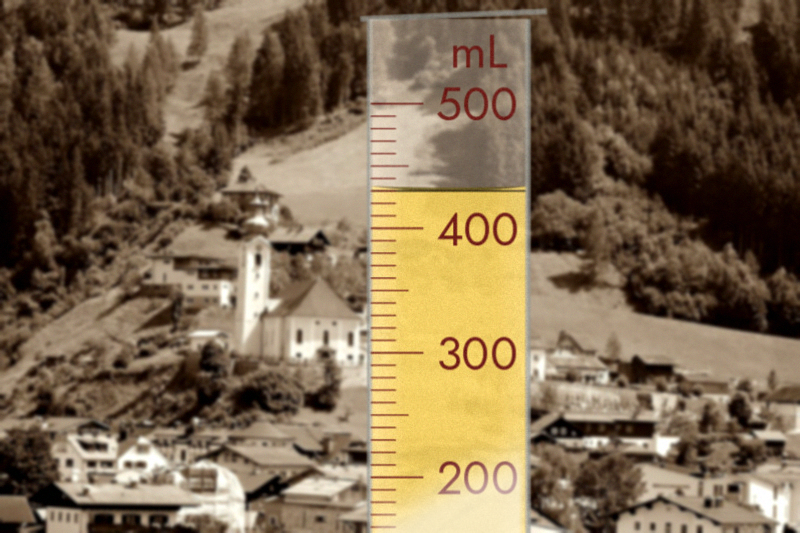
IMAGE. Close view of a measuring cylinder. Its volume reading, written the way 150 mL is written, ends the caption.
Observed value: 430 mL
